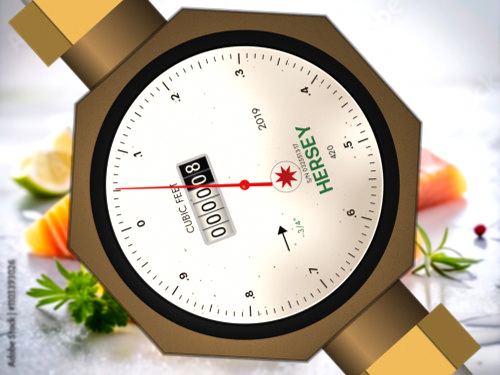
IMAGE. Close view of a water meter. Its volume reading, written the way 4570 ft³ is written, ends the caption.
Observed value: 8.05 ft³
